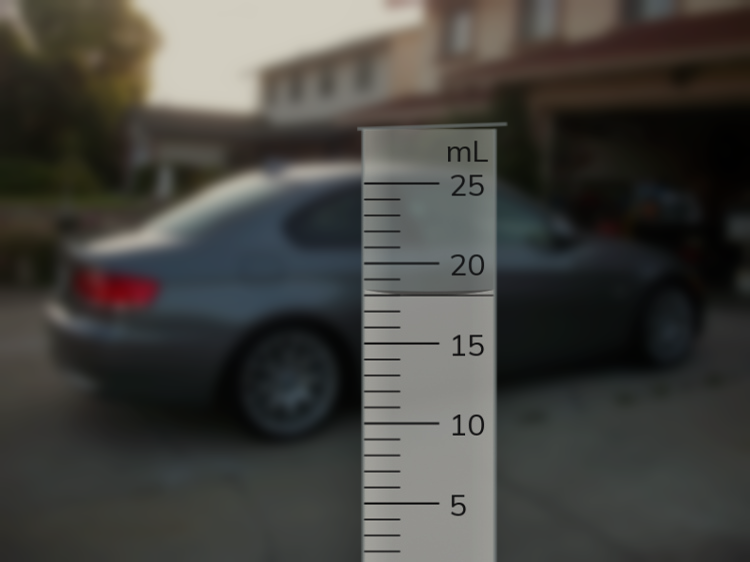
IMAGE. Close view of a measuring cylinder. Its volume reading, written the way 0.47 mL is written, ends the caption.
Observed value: 18 mL
